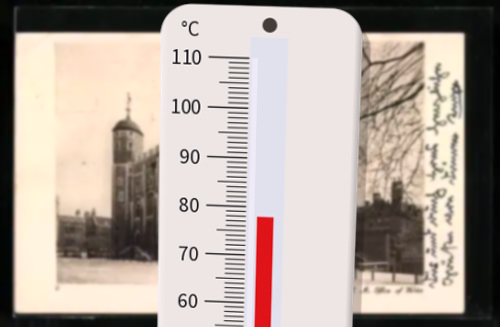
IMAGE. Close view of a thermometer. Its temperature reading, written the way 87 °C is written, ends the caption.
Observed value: 78 °C
